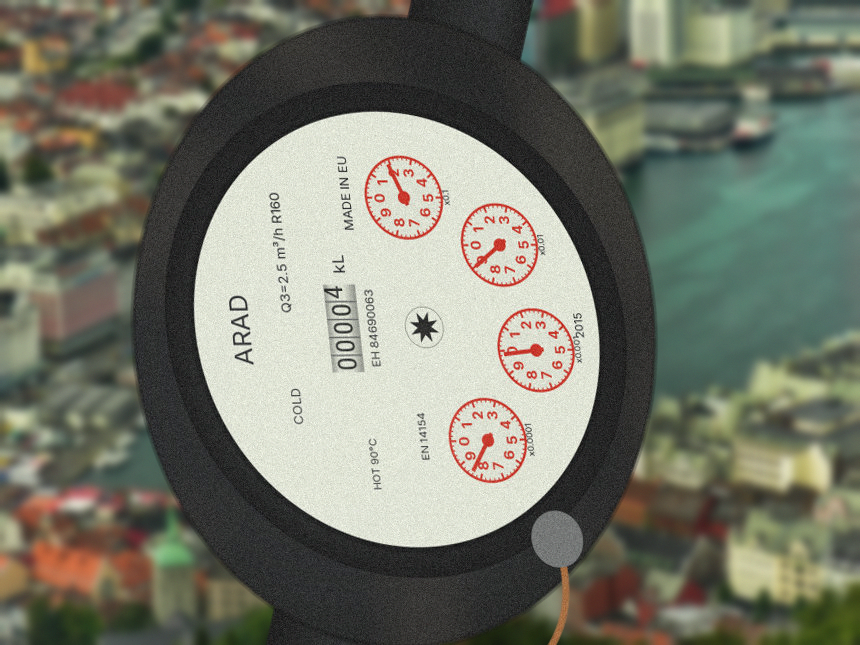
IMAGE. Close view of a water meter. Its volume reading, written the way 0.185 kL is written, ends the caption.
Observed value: 4.1898 kL
